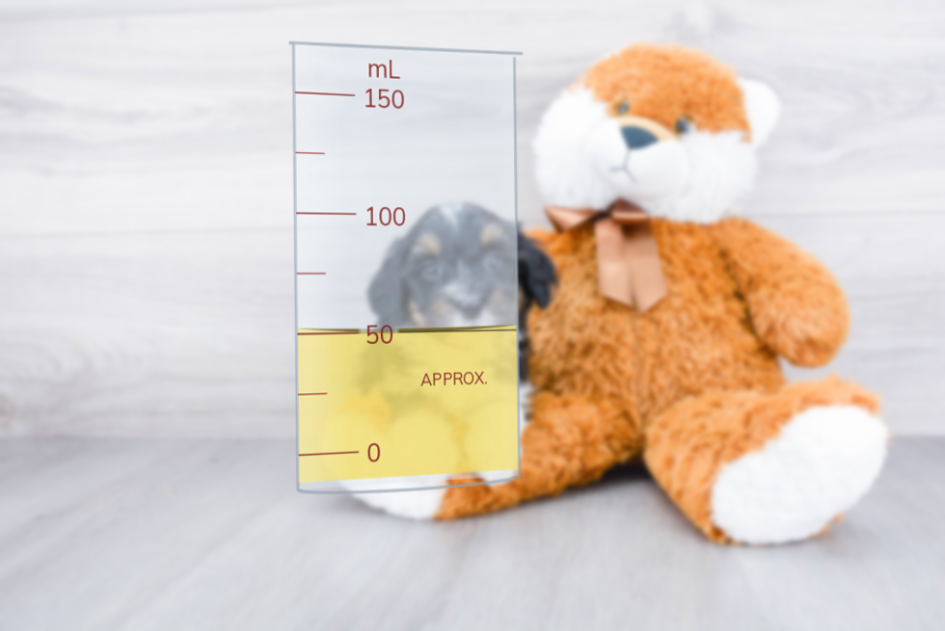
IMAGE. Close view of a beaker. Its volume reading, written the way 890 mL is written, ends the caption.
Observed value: 50 mL
